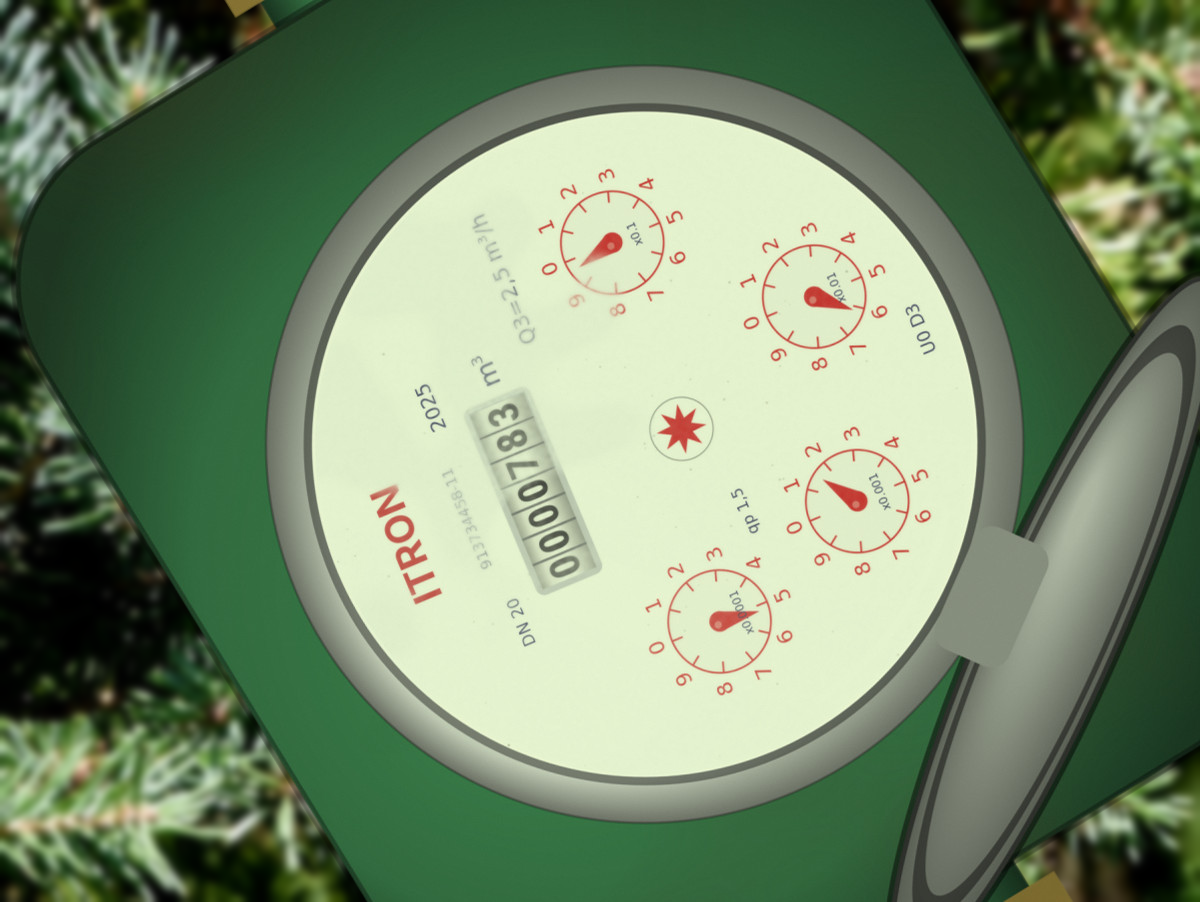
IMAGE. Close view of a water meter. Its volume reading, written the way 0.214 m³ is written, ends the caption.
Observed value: 782.9615 m³
